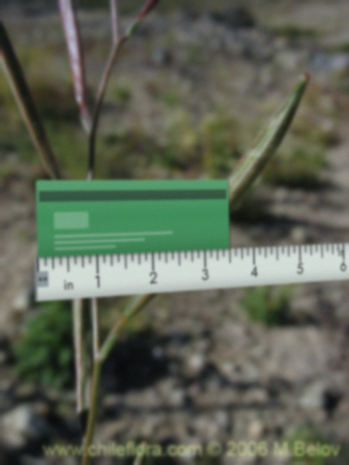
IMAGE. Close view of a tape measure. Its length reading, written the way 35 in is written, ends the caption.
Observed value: 3.5 in
